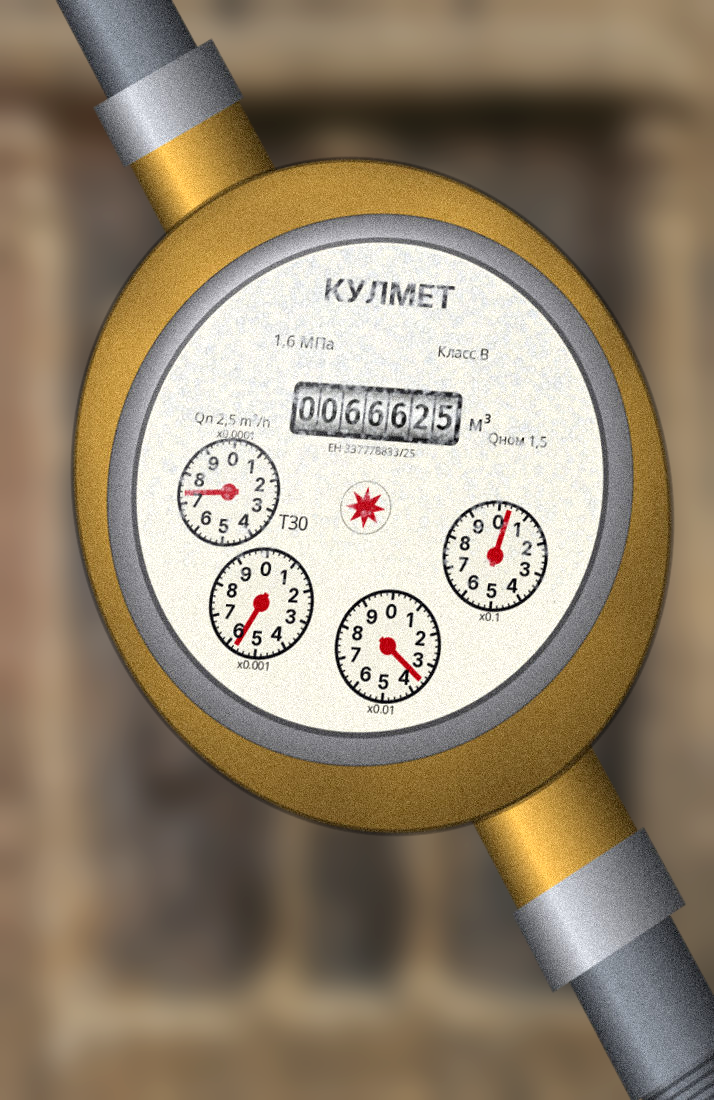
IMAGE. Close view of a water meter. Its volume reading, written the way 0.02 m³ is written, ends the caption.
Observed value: 66625.0357 m³
